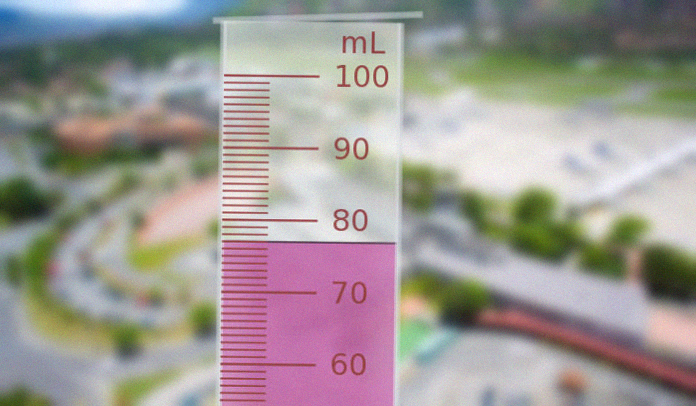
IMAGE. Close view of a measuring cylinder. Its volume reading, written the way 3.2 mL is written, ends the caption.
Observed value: 77 mL
